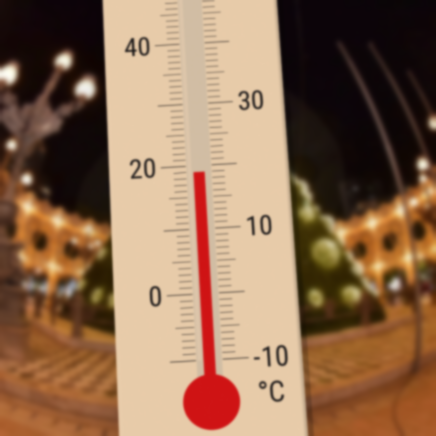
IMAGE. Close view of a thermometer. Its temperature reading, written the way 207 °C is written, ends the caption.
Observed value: 19 °C
